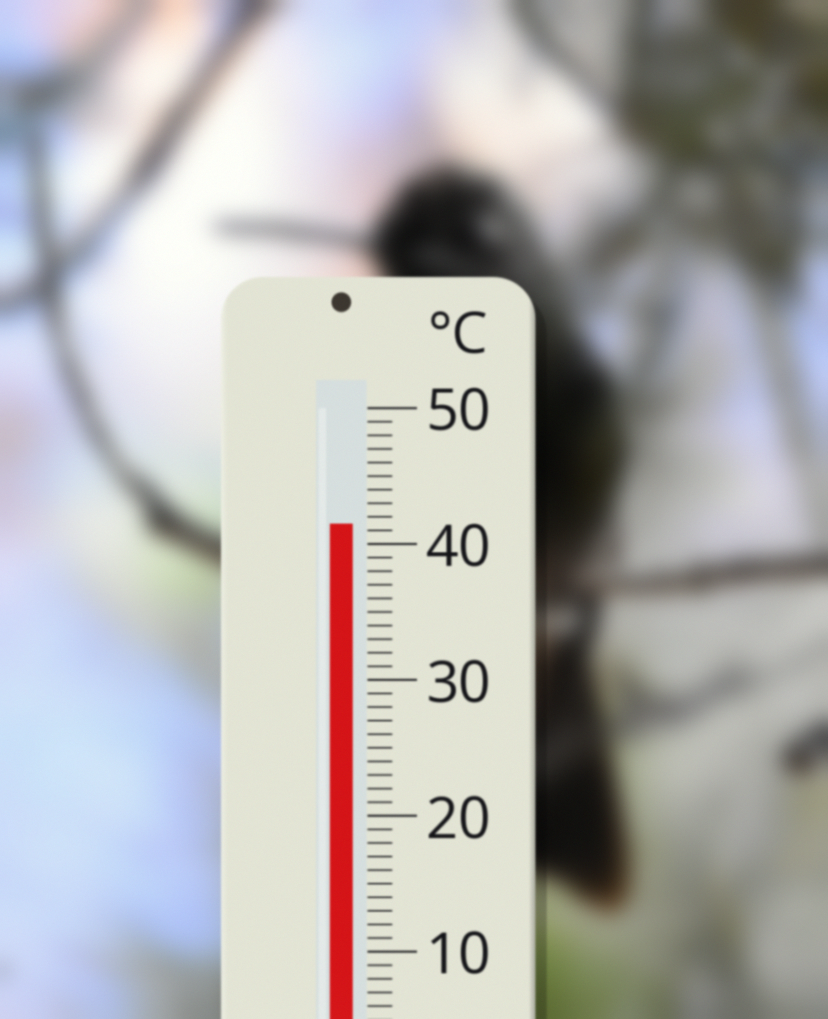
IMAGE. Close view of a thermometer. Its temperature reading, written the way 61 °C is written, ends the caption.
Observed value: 41.5 °C
